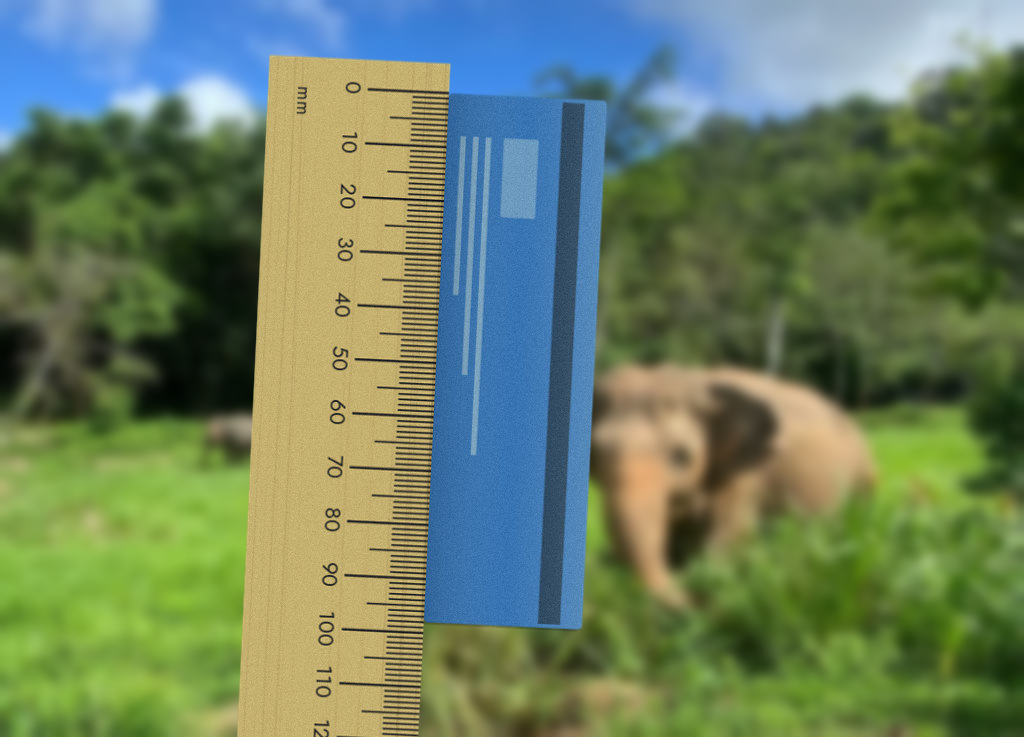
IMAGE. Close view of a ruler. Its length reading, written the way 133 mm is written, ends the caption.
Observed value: 98 mm
